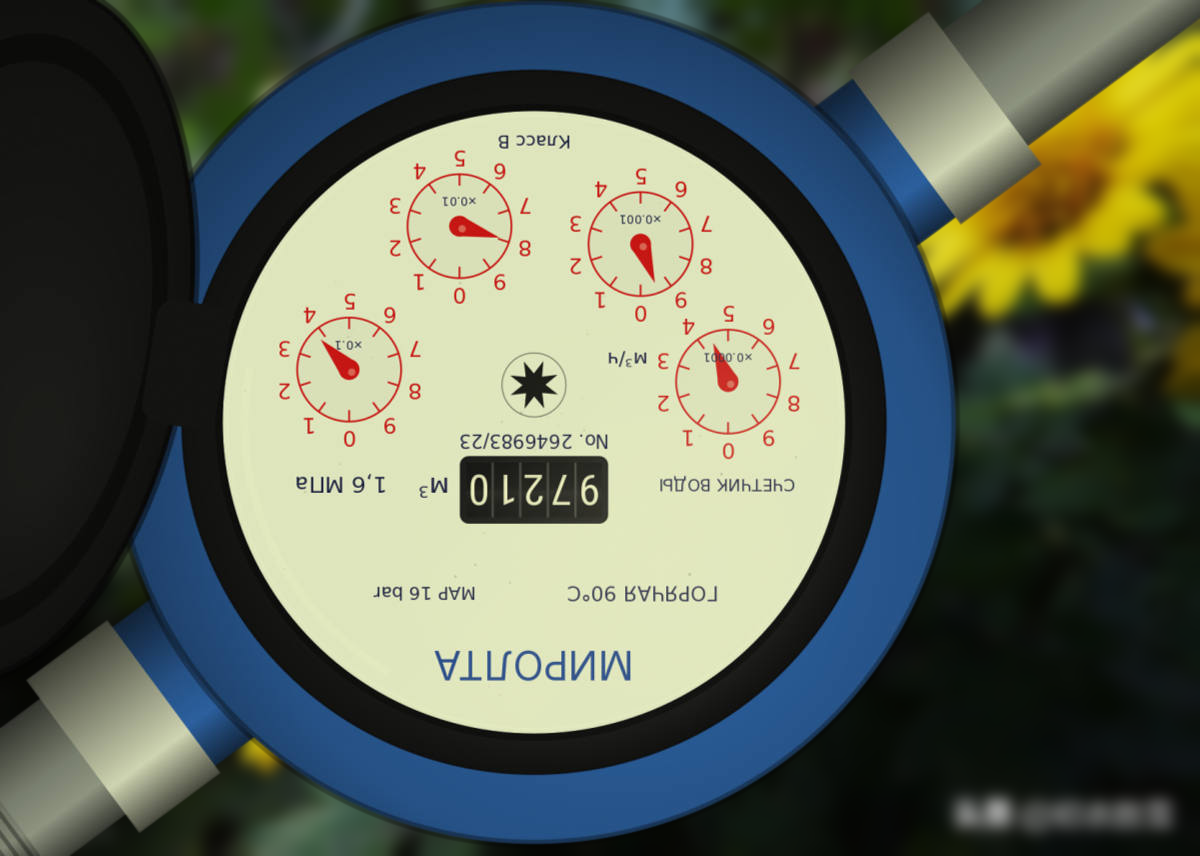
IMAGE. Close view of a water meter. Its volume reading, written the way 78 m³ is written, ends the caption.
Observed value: 97210.3794 m³
